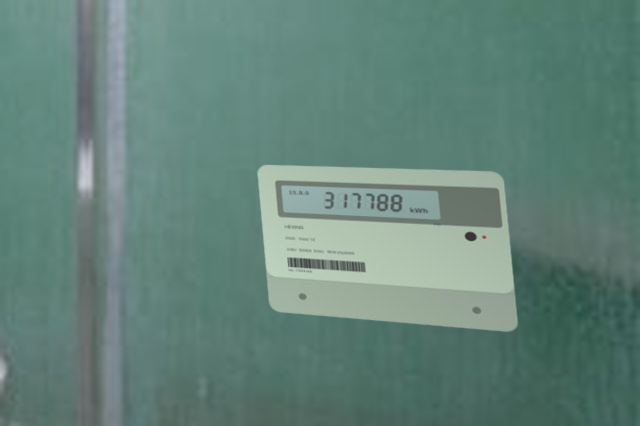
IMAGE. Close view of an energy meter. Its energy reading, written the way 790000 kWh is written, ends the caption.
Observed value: 317788 kWh
